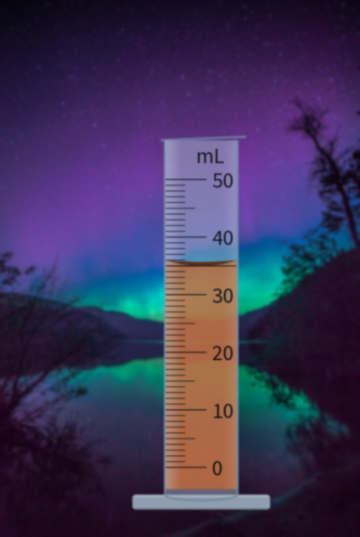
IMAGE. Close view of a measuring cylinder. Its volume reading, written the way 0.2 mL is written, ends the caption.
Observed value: 35 mL
